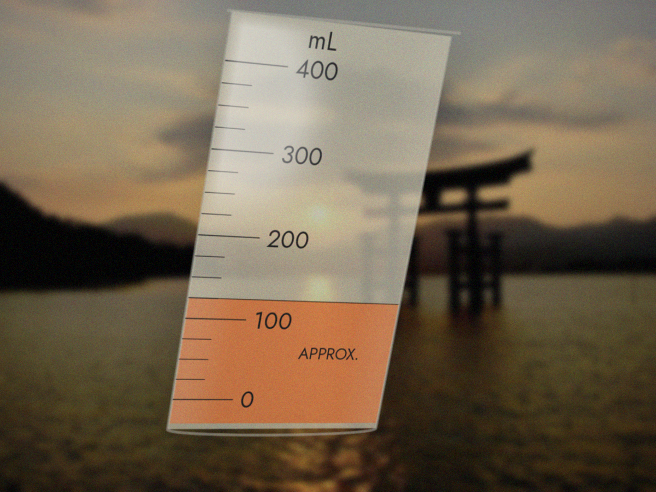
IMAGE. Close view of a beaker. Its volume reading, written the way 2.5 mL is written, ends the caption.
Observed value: 125 mL
